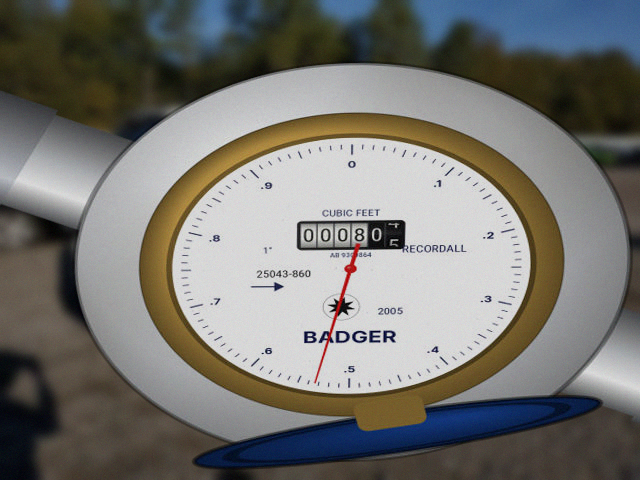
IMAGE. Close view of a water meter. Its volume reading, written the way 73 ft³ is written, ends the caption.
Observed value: 804.53 ft³
